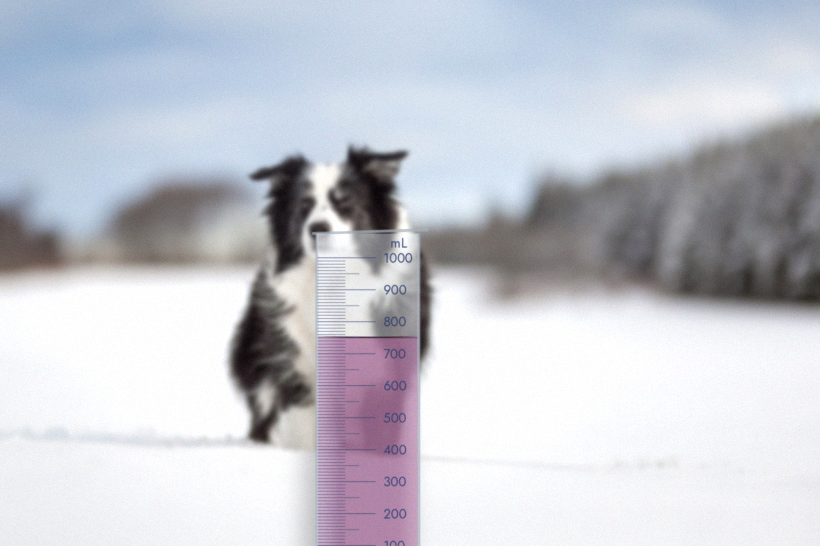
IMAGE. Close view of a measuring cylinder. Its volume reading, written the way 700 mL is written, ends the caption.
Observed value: 750 mL
